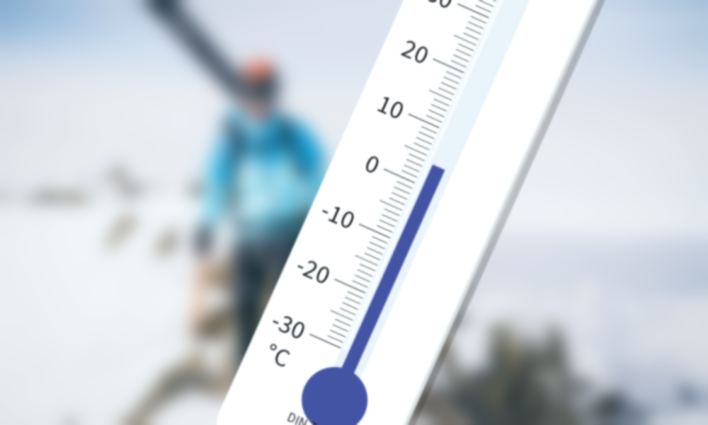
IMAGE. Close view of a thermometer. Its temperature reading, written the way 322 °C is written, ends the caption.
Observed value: 4 °C
